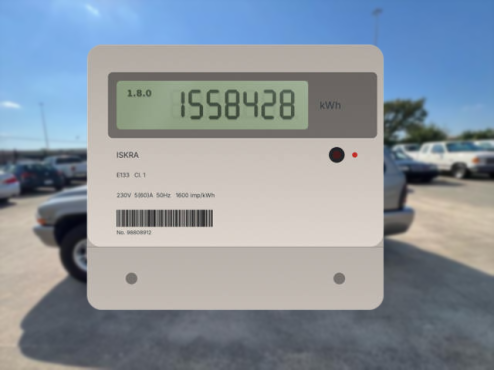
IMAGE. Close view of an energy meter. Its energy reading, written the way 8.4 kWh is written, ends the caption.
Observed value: 1558428 kWh
